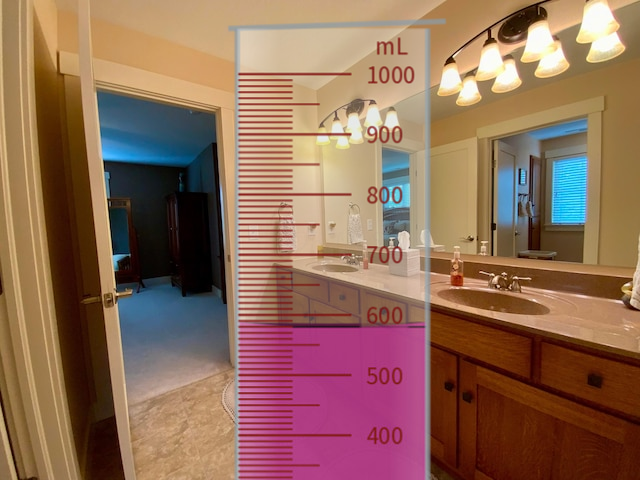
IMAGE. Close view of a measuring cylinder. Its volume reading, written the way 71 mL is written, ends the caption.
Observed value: 580 mL
